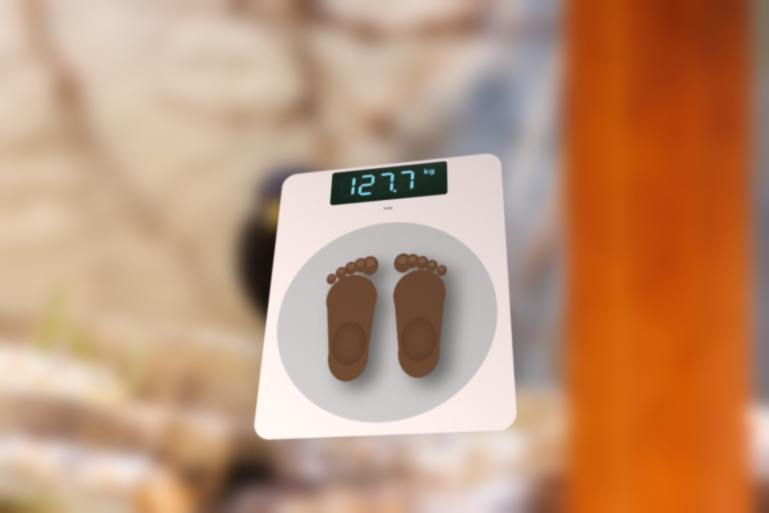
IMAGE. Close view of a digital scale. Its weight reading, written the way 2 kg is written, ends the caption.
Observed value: 127.7 kg
